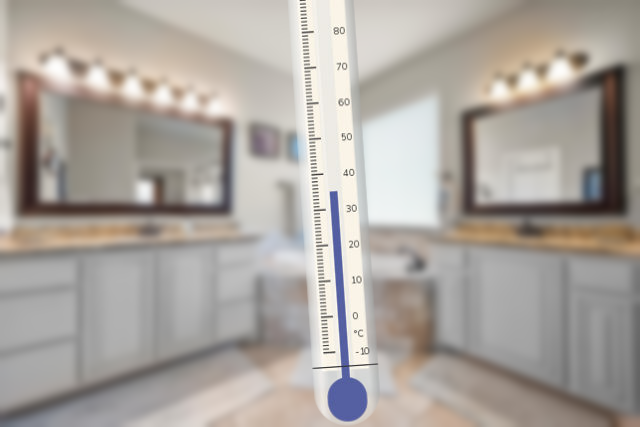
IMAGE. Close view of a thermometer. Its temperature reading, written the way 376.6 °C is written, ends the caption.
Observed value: 35 °C
